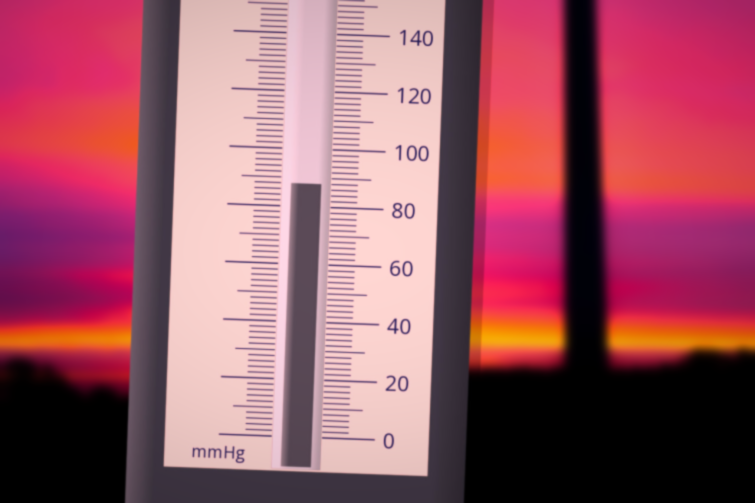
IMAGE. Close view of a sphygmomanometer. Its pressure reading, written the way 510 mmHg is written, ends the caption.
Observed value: 88 mmHg
